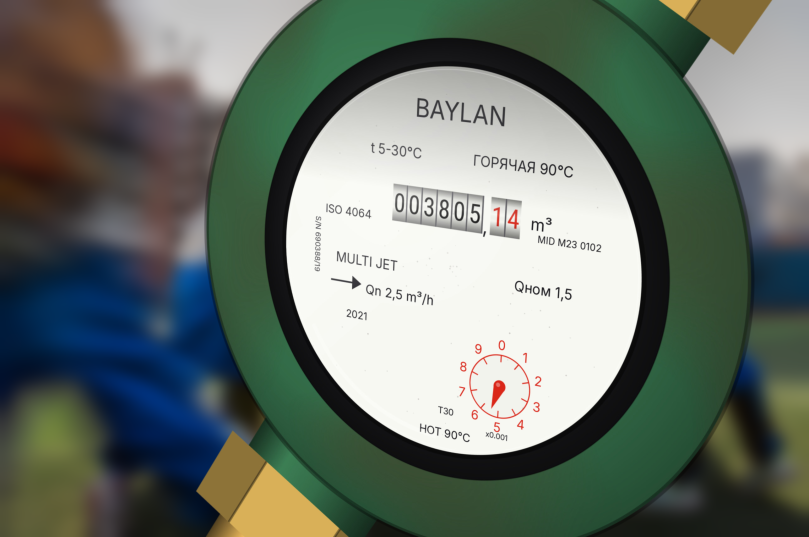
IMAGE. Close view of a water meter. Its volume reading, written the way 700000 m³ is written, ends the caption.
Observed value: 3805.145 m³
